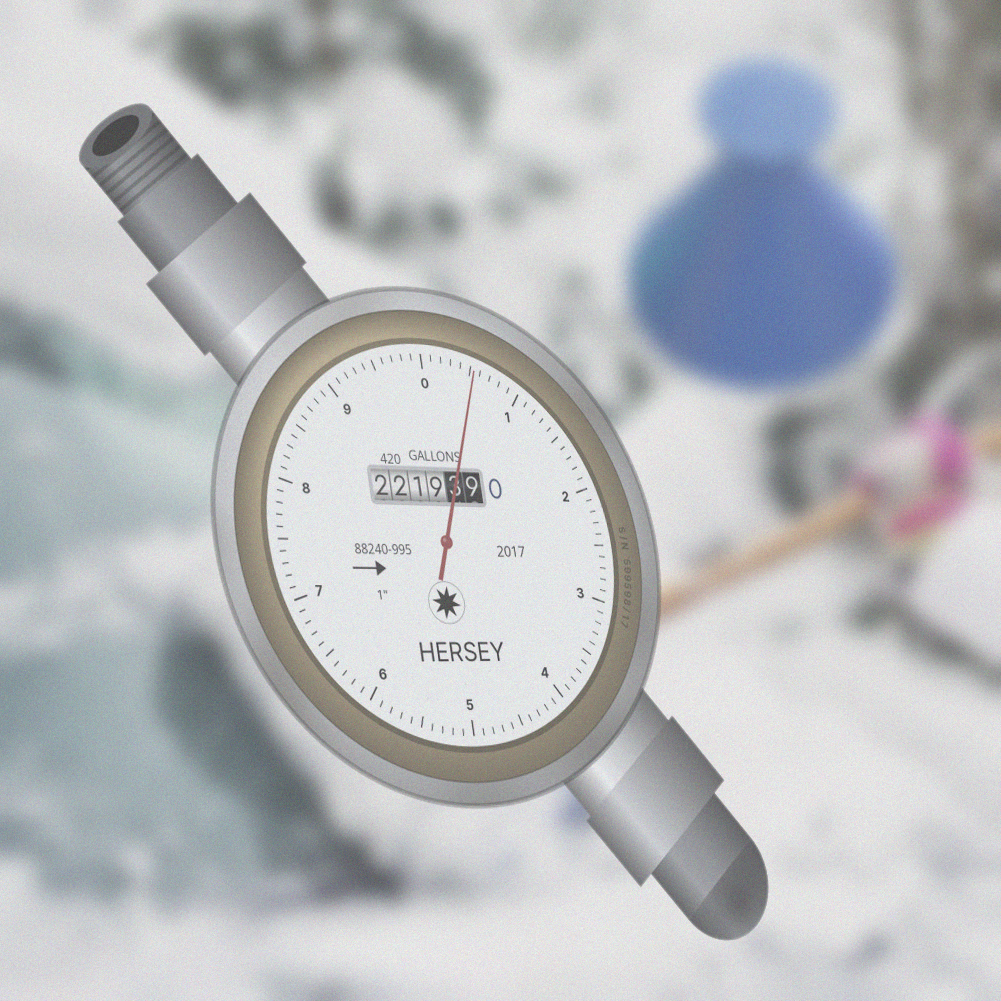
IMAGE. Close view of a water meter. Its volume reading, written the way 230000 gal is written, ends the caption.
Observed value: 2219390.5 gal
